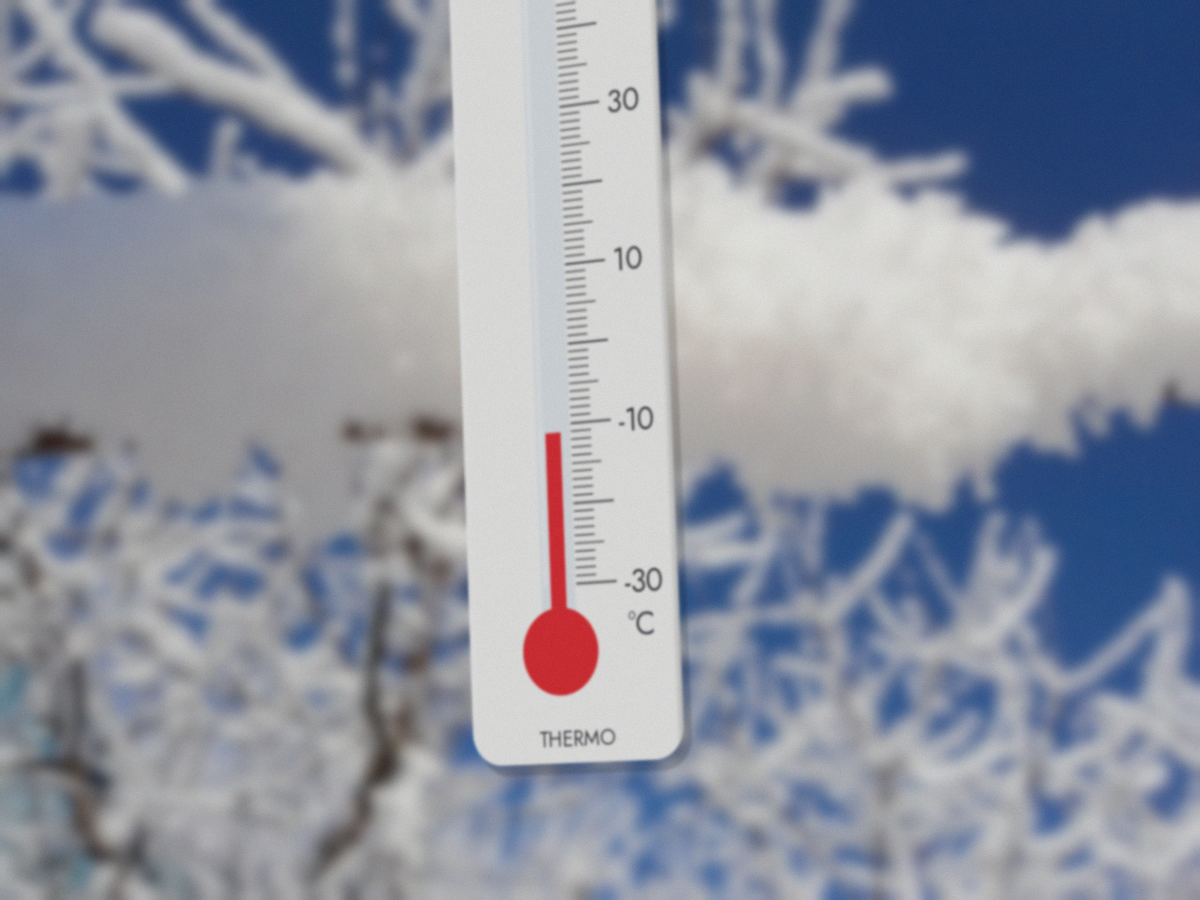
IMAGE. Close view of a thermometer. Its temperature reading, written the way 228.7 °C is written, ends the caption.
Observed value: -11 °C
